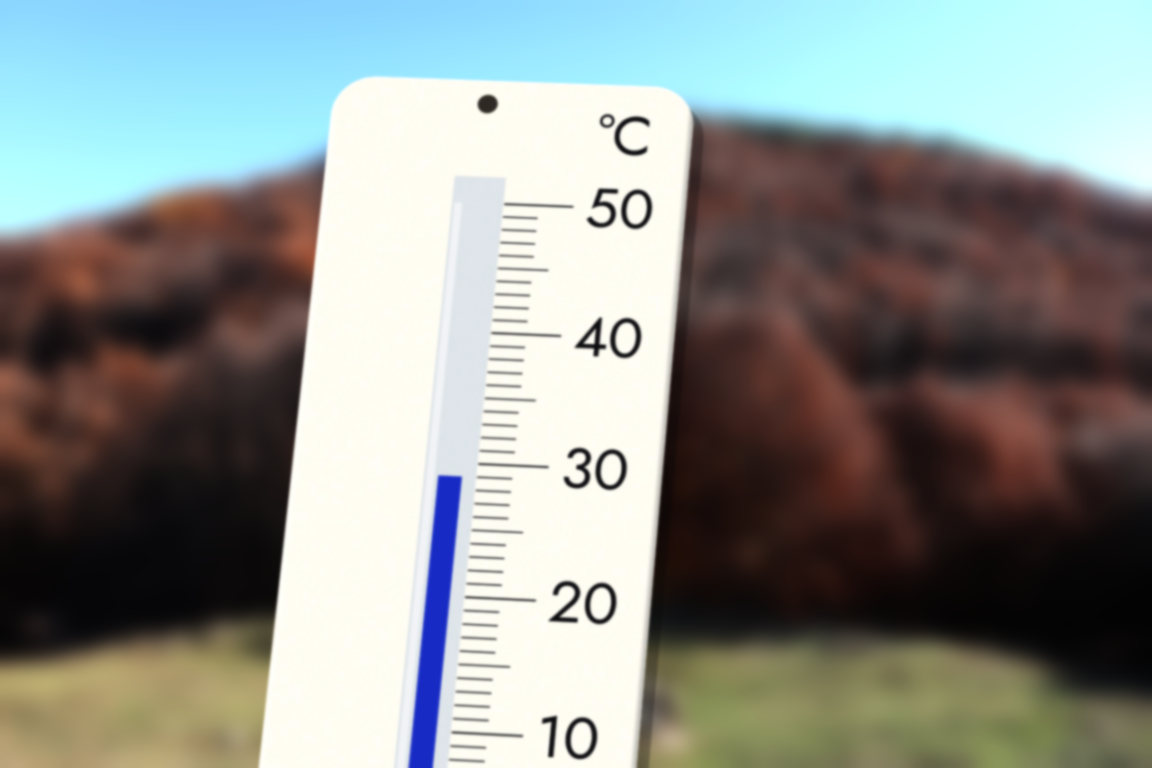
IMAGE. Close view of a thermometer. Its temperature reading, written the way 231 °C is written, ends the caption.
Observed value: 29 °C
